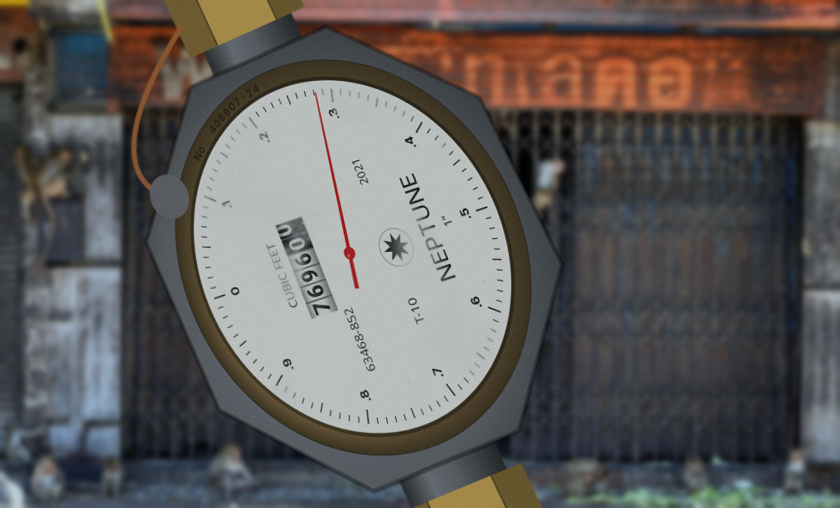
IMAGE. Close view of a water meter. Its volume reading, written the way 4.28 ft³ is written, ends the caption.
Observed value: 769600.28 ft³
